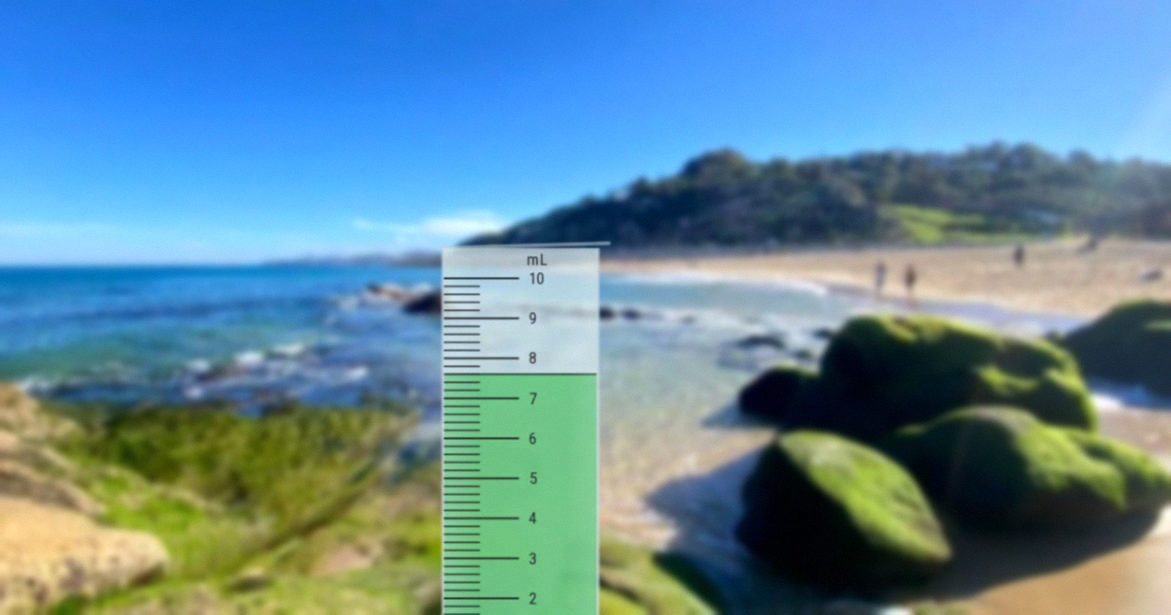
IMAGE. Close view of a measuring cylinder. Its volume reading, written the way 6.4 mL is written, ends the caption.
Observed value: 7.6 mL
